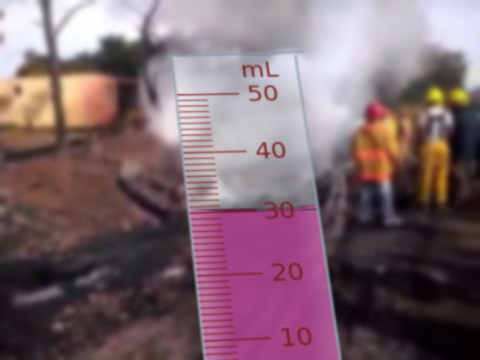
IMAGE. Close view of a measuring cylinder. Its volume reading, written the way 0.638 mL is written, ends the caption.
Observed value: 30 mL
